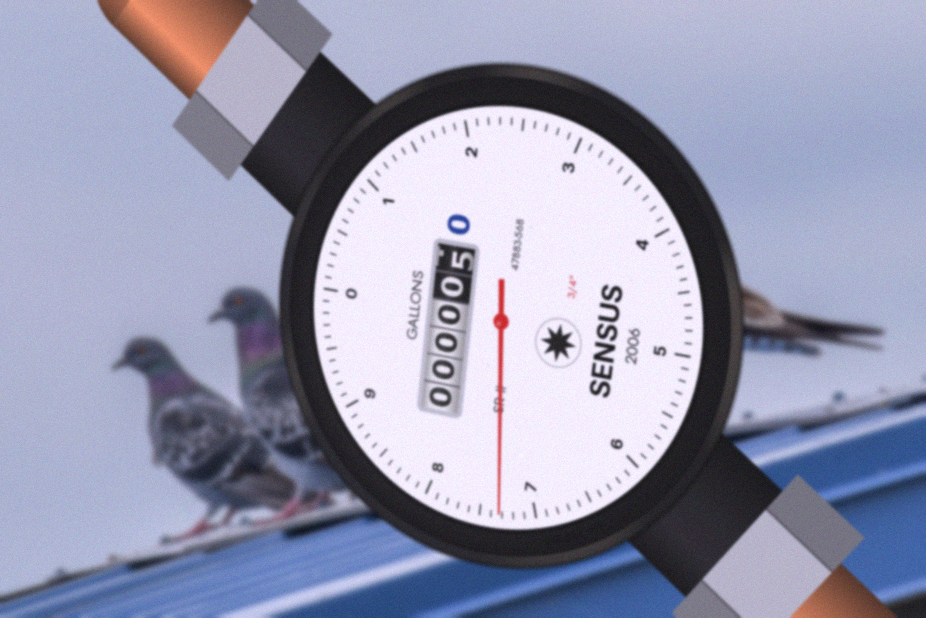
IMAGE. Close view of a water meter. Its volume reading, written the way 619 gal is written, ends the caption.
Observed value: 47.3 gal
